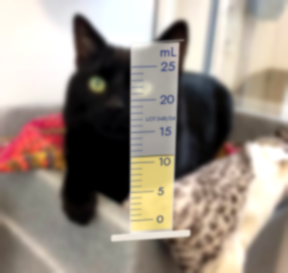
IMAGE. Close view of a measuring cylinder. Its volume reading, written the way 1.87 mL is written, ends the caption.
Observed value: 11 mL
